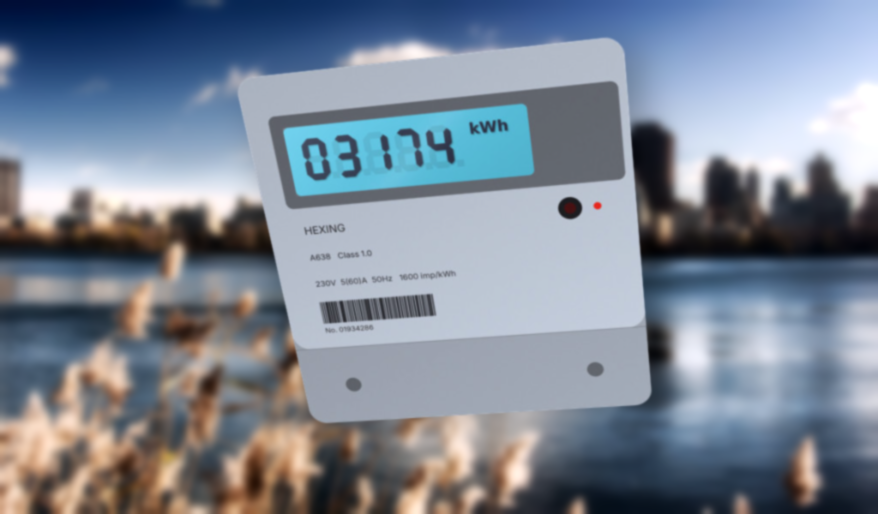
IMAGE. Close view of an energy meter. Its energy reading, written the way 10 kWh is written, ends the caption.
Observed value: 3174 kWh
